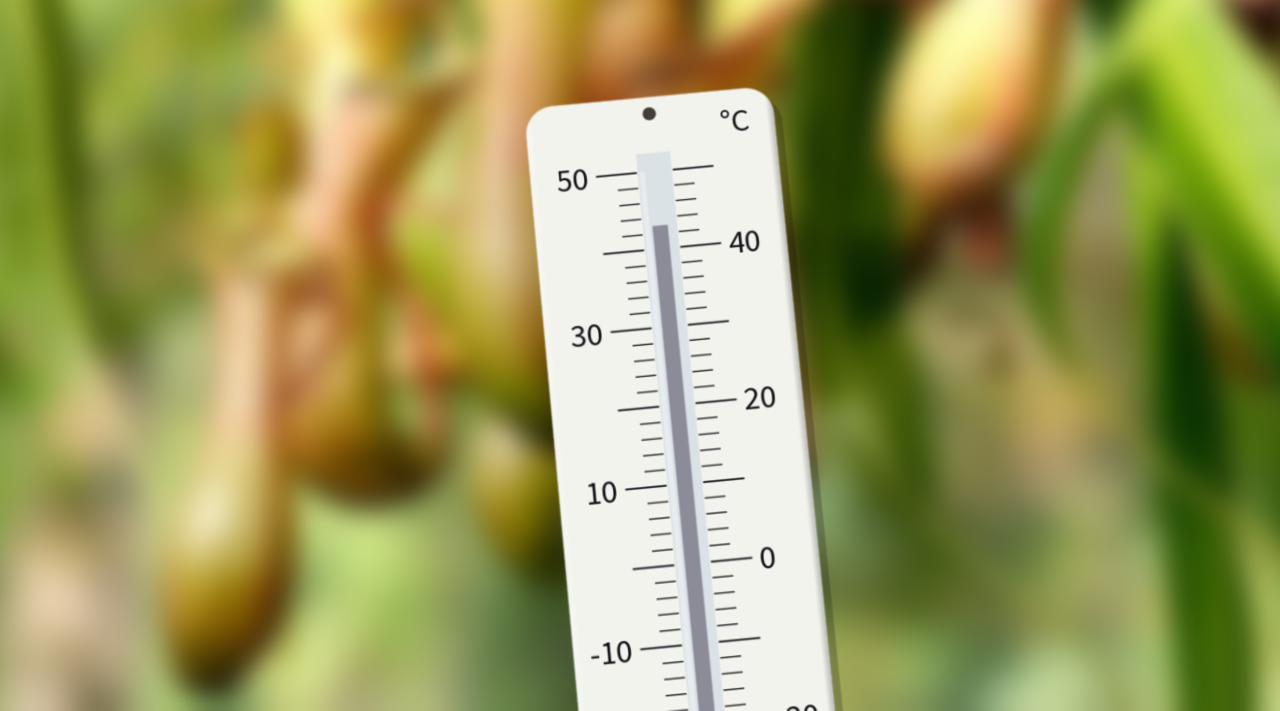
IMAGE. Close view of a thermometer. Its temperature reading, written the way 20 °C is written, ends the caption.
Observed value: 43 °C
